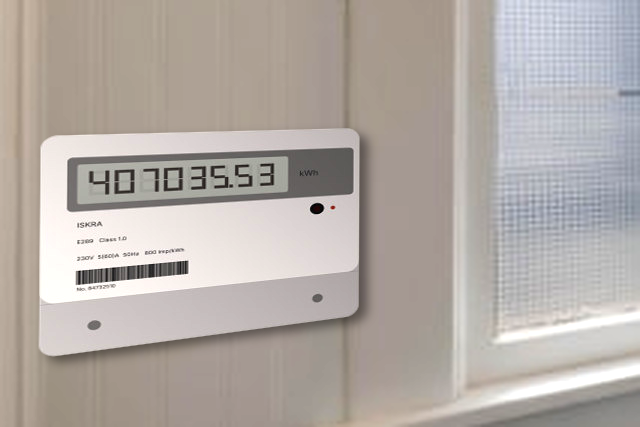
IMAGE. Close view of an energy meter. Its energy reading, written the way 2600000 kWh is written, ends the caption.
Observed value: 407035.53 kWh
